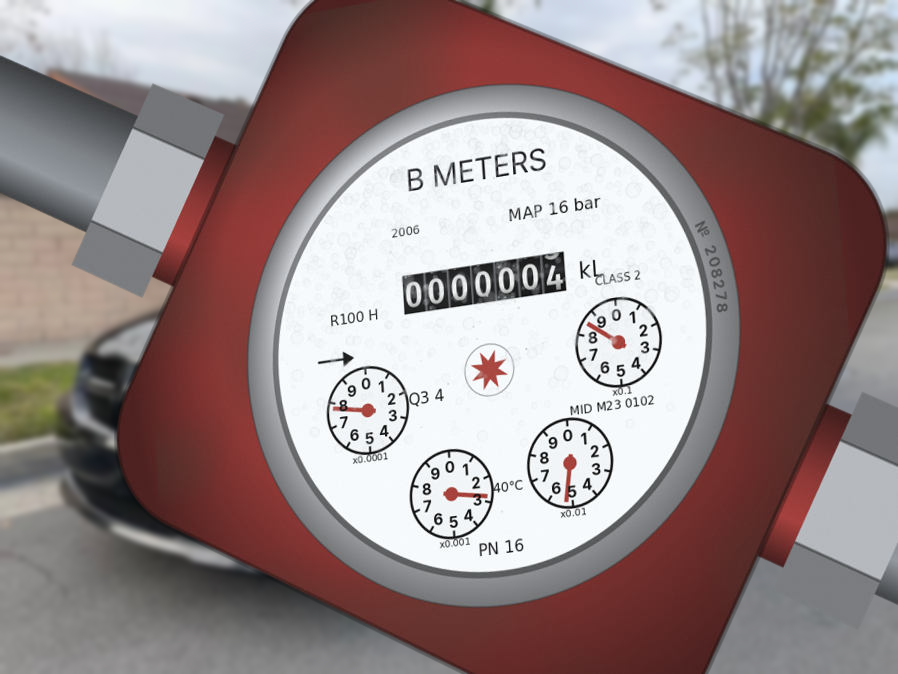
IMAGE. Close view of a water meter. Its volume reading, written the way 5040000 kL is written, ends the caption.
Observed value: 3.8527 kL
